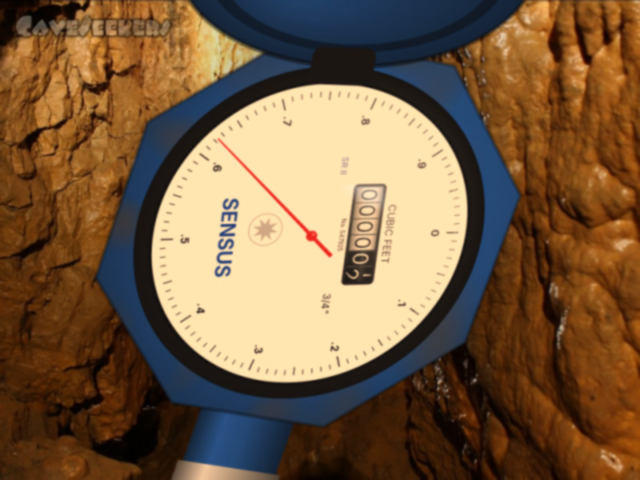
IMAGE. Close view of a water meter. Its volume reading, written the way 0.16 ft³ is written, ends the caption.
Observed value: 1.62 ft³
